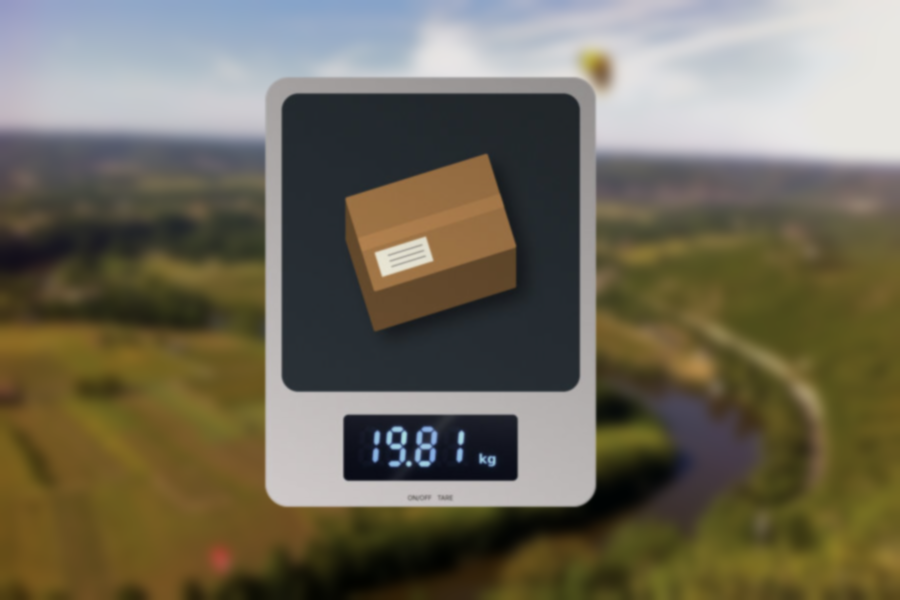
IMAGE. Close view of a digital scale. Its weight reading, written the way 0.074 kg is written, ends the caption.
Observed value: 19.81 kg
